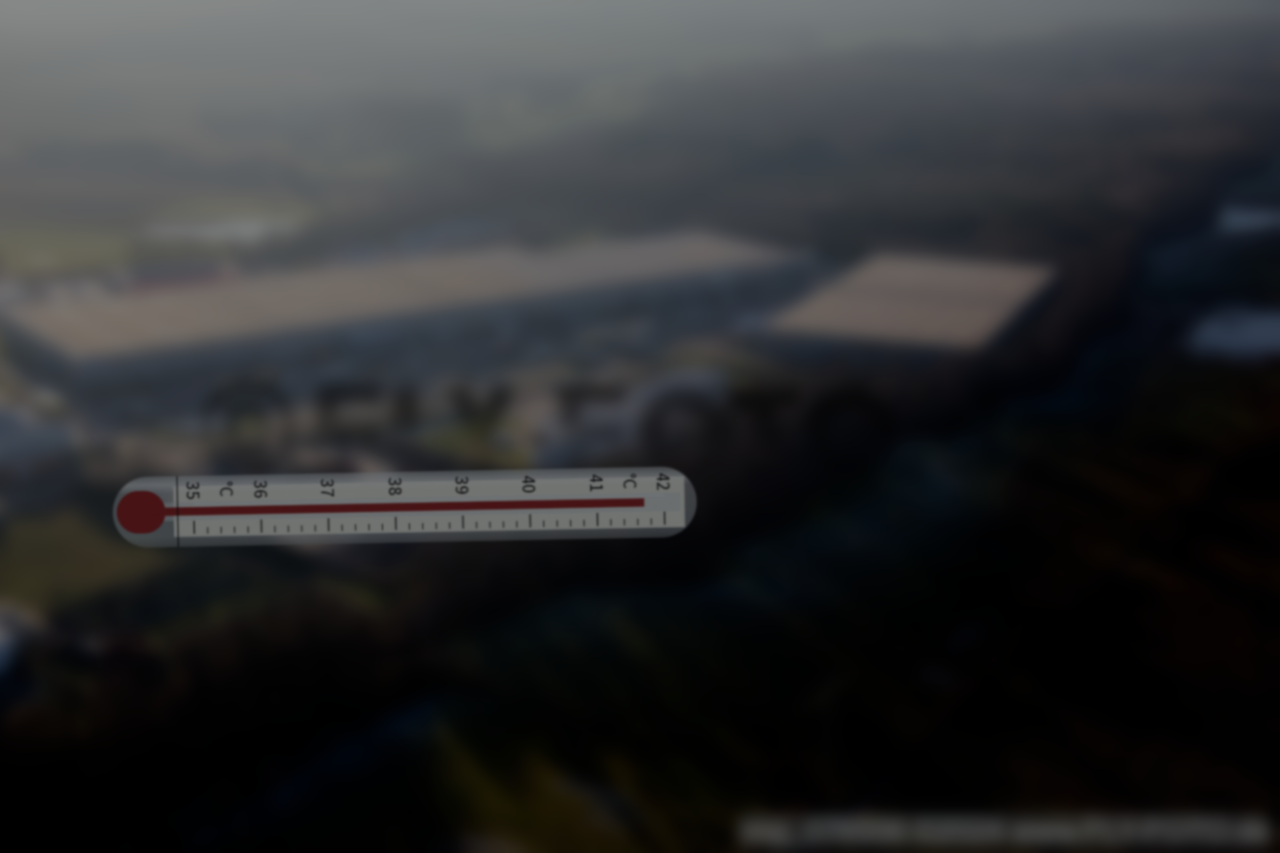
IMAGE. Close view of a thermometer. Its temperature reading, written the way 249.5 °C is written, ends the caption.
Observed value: 41.7 °C
